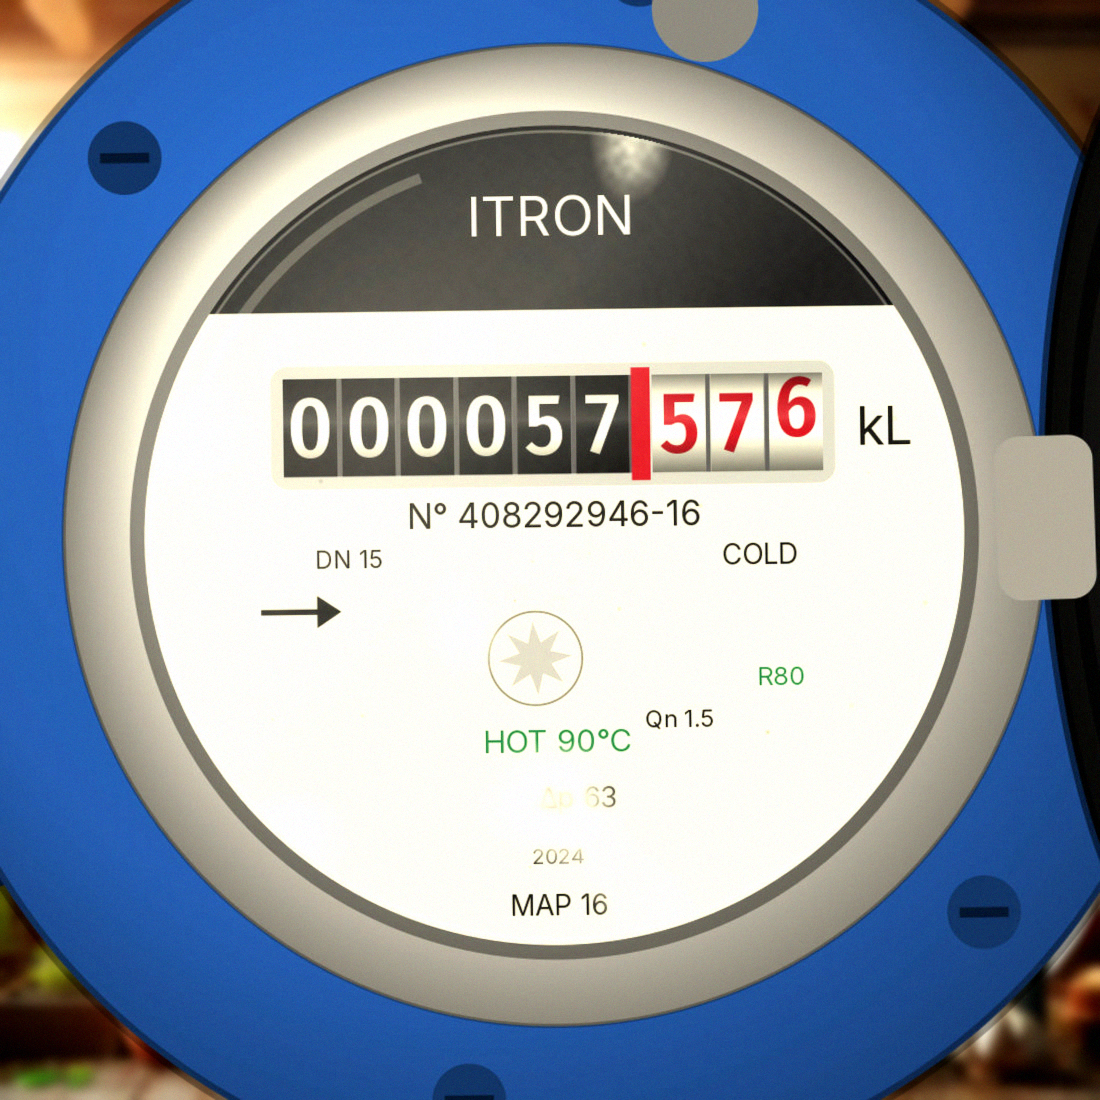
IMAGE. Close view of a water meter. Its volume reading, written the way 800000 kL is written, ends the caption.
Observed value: 57.576 kL
